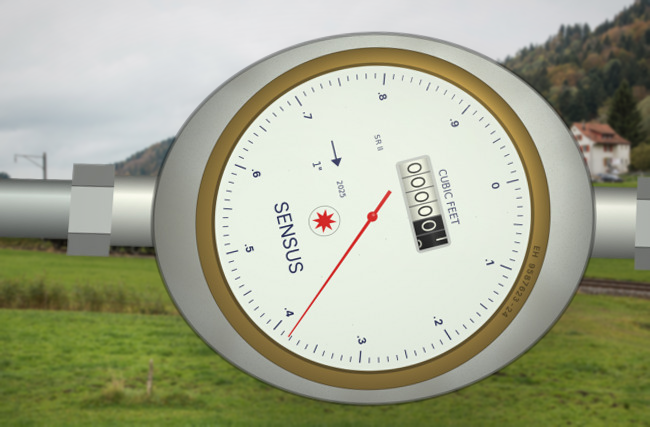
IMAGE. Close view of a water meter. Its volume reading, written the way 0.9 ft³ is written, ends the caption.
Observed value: 1.38 ft³
